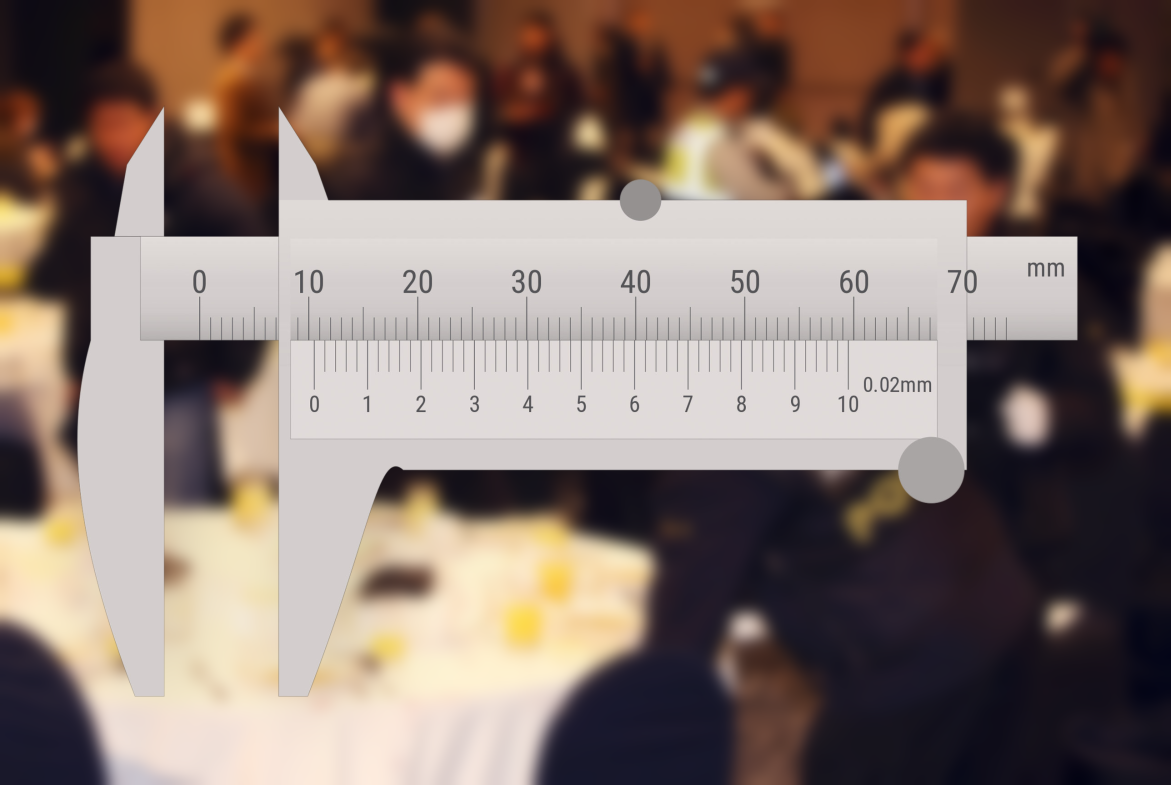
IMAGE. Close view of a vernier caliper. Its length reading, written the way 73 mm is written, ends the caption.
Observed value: 10.5 mm
